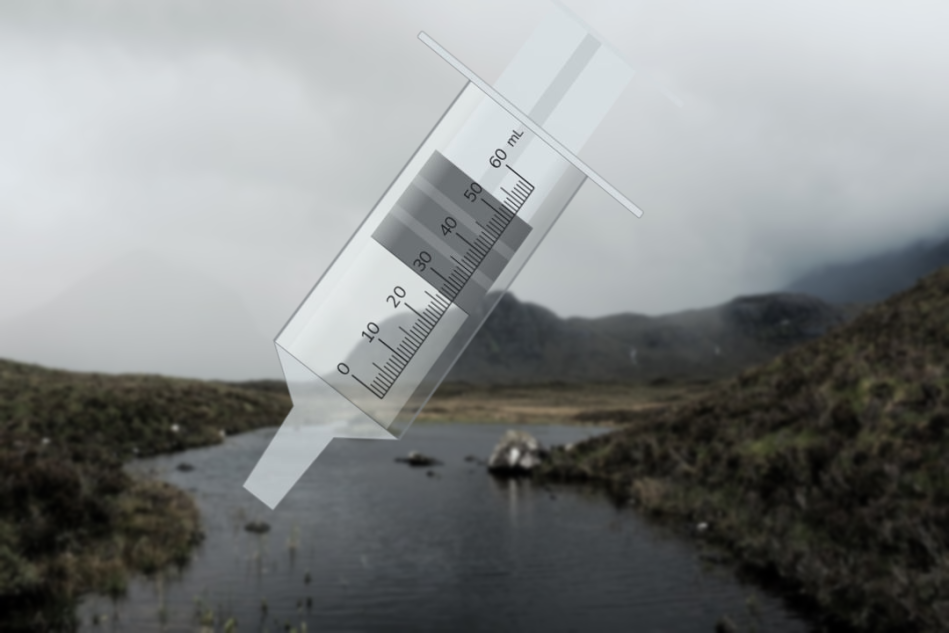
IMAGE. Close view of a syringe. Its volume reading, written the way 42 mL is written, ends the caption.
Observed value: 27 mL
